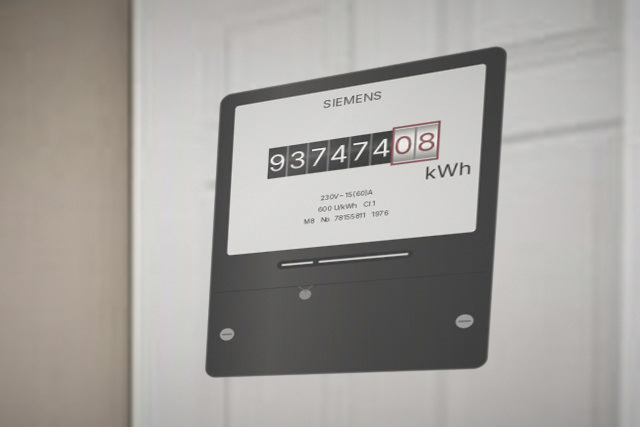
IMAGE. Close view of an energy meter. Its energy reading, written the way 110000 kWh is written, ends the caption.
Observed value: 937474.08 kWh
